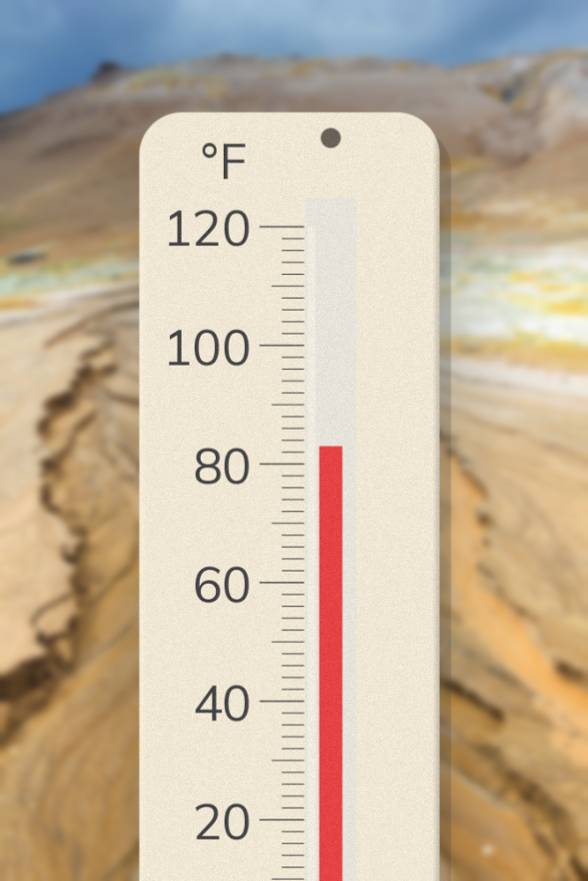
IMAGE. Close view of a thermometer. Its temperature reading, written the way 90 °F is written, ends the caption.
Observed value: 83 °F
